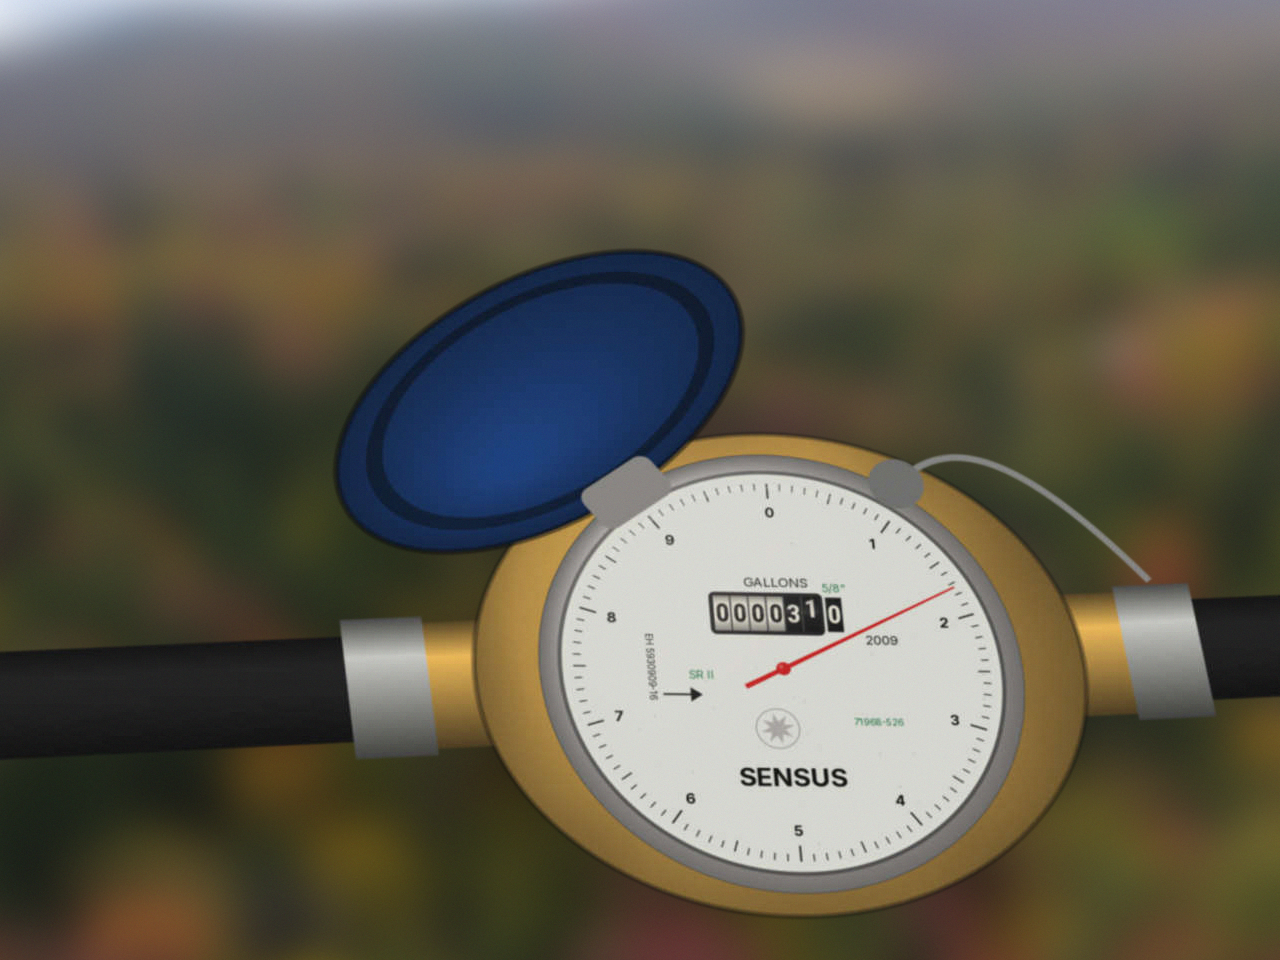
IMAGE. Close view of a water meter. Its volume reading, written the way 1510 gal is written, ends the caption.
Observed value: 311.7 gal
